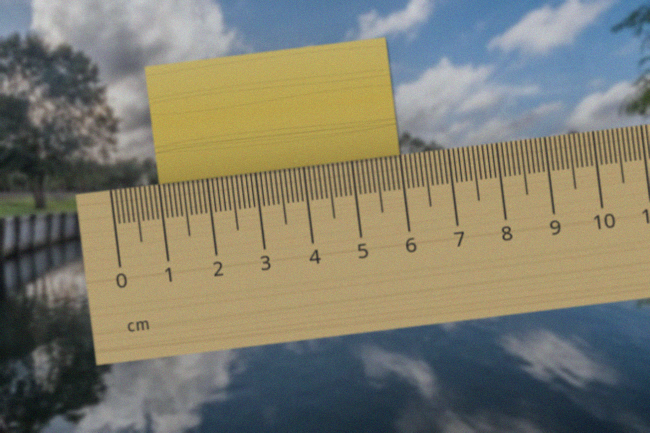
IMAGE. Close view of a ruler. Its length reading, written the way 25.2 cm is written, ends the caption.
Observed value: 5 cm
